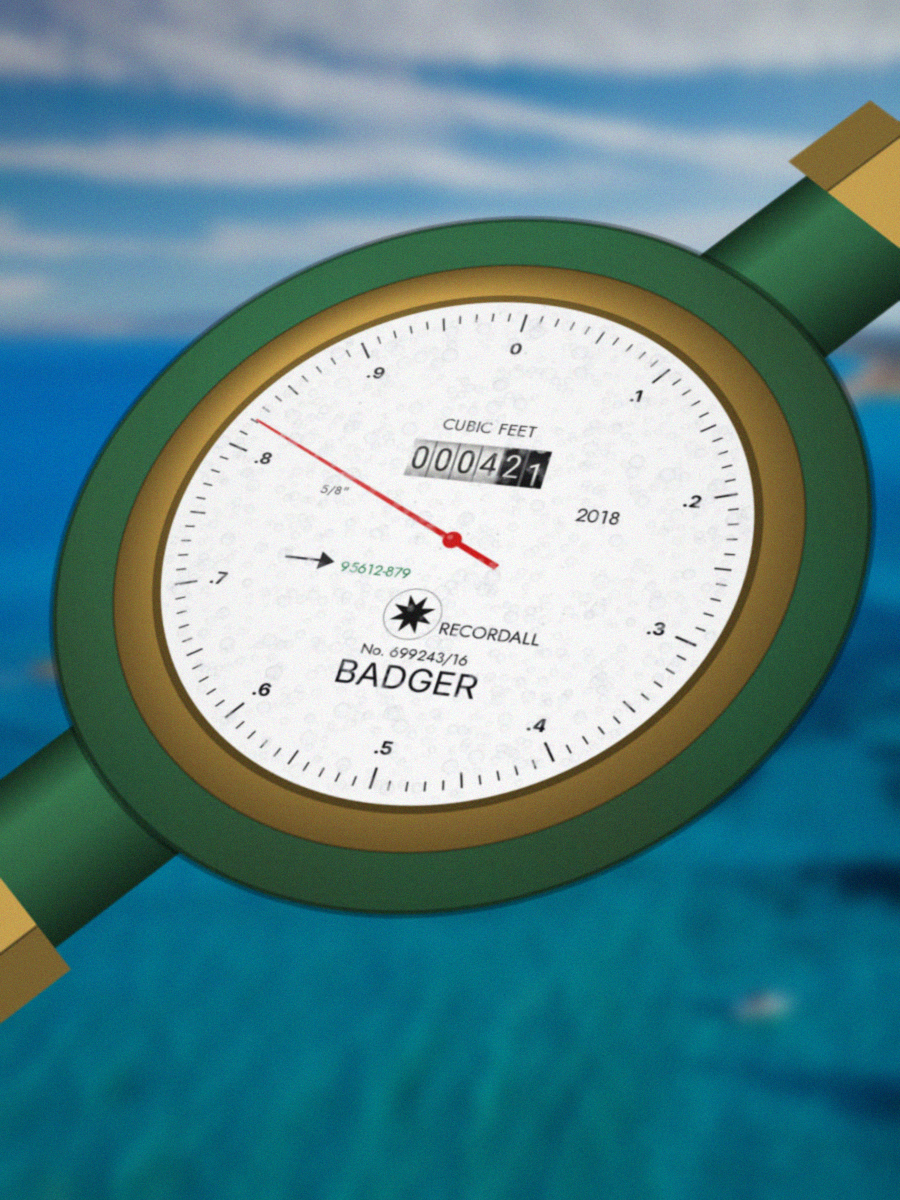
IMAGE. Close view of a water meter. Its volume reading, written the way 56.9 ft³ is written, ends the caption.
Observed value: 420.82 ft³
